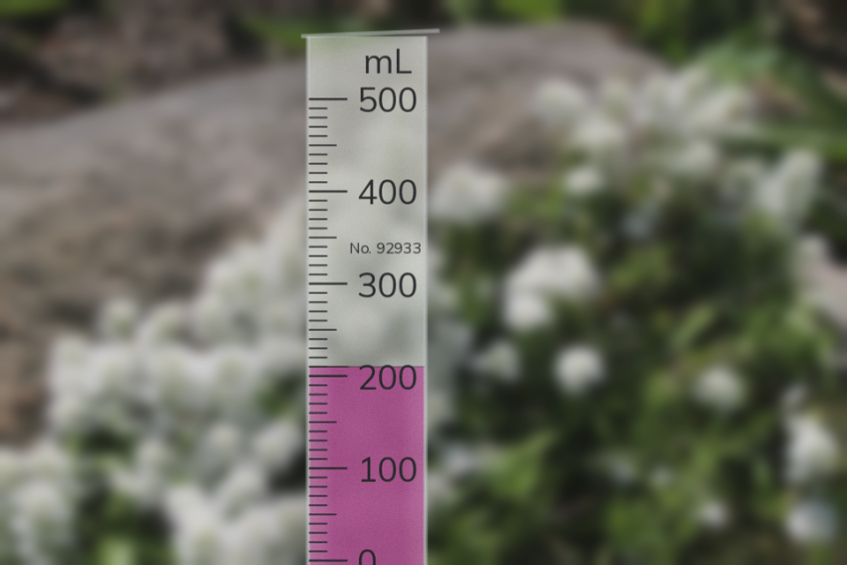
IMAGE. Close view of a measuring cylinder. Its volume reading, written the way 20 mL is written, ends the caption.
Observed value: 210 mL
